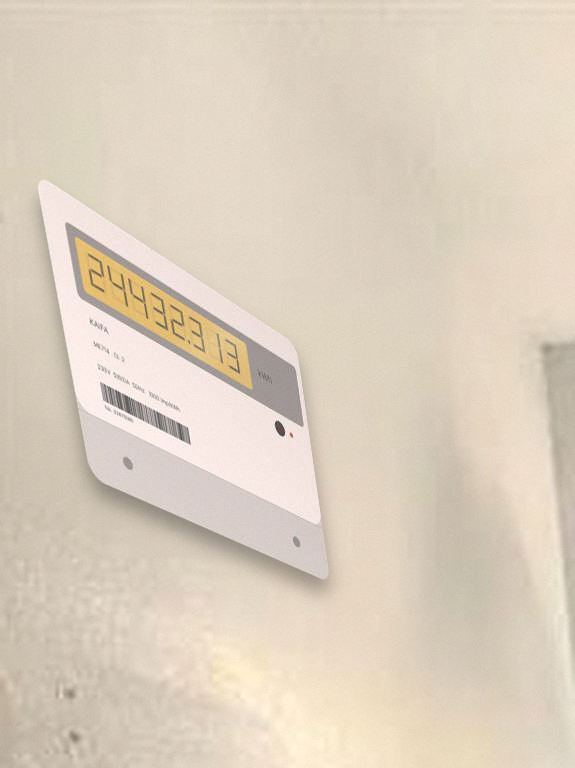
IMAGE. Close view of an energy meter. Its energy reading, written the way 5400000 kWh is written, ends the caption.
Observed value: 24432.313 kWh
